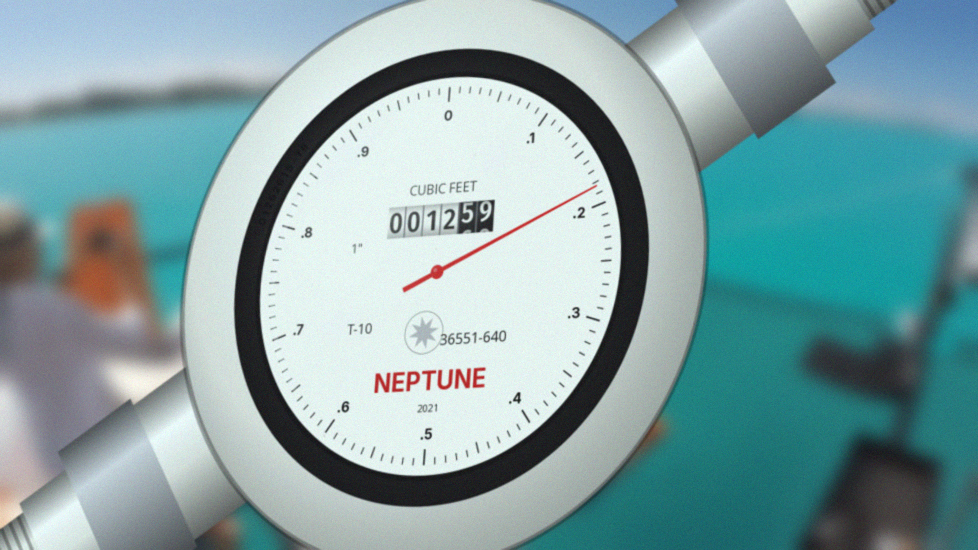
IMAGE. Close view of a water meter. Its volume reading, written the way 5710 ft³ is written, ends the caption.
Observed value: 1259.18 ft³
